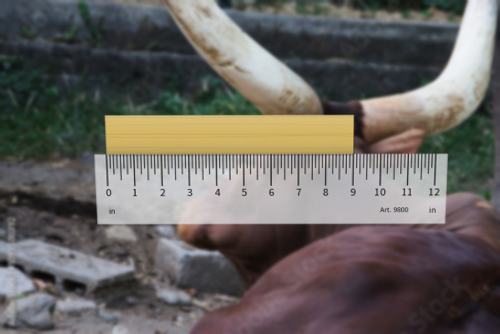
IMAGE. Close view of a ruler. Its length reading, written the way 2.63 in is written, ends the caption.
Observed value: 9 in
